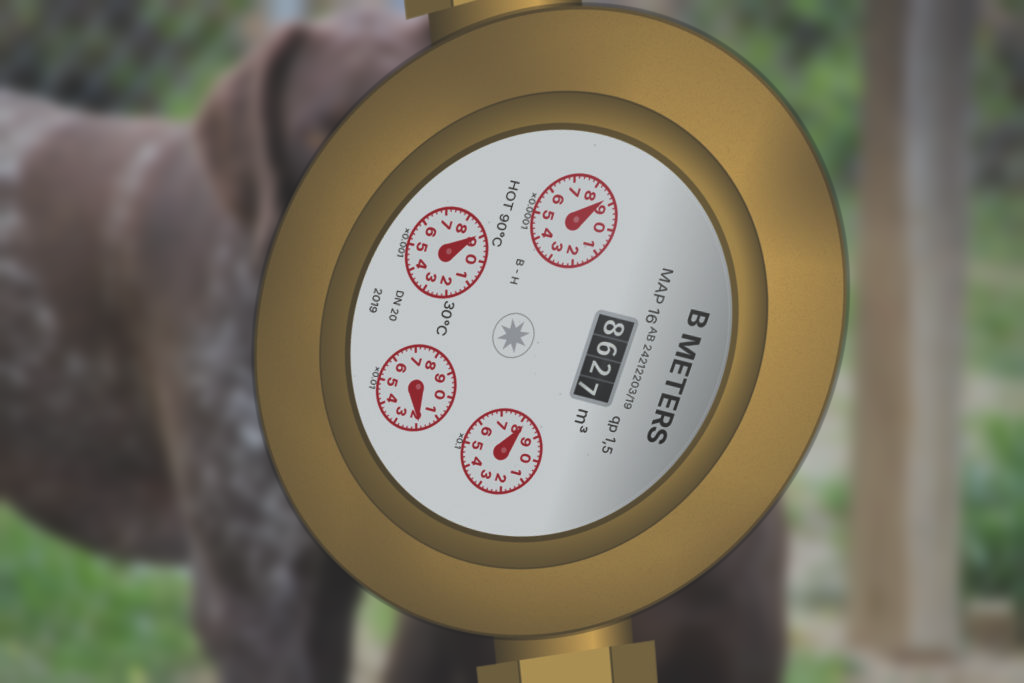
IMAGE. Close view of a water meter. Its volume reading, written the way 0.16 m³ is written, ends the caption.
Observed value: 8626.8188 m³
